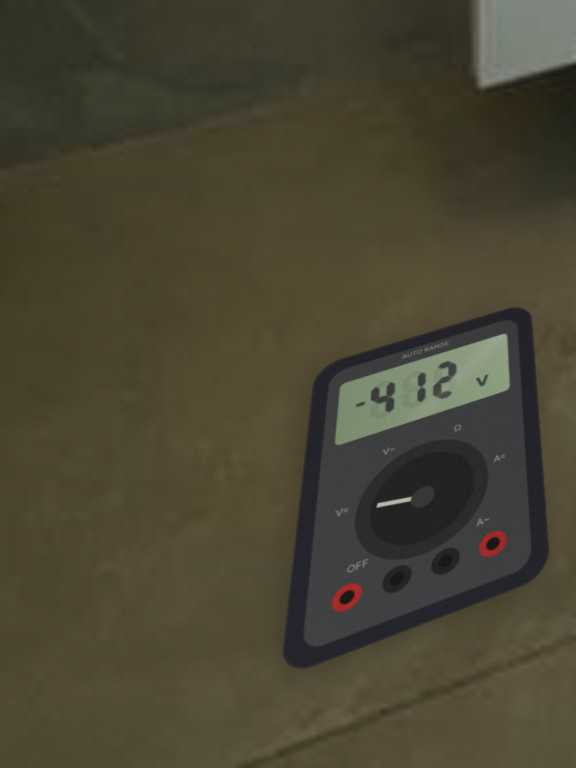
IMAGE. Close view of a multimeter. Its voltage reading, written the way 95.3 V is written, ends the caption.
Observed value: -412 V
